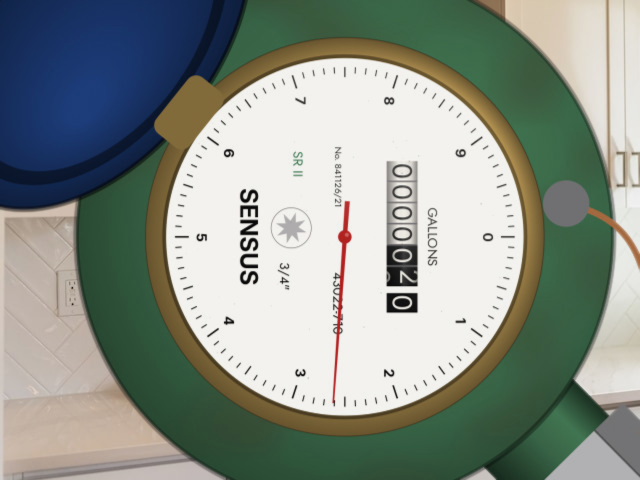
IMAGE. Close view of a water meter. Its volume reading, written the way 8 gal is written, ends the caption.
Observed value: 22.6 gal
